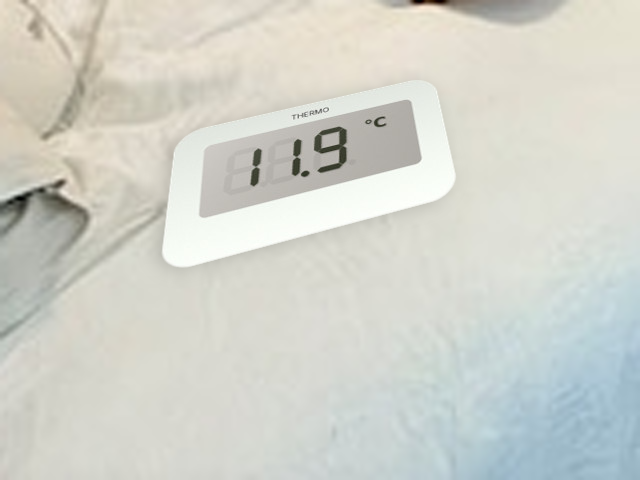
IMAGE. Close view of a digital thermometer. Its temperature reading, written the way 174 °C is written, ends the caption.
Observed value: 11.9 °C
